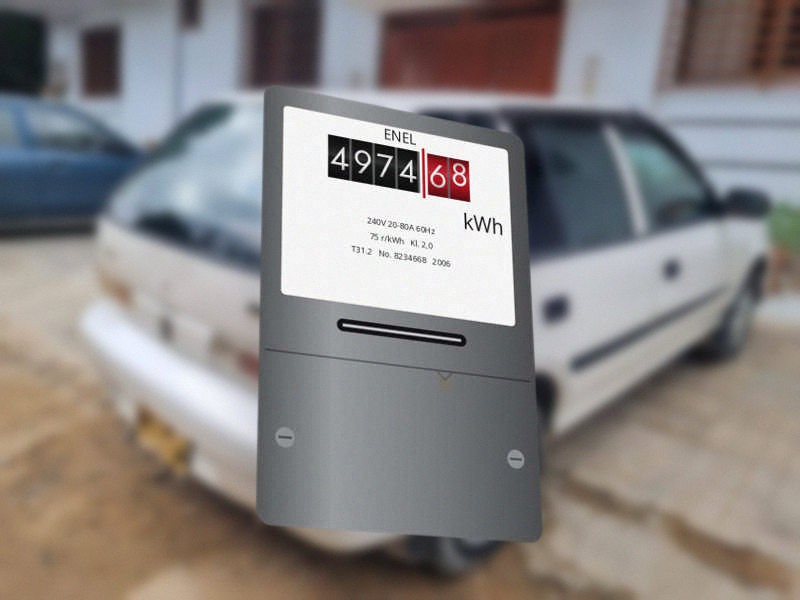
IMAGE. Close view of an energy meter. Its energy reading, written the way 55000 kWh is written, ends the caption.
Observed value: 4974.68 kWh
